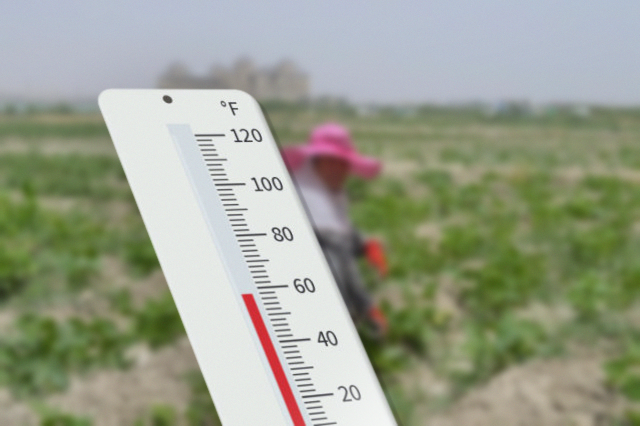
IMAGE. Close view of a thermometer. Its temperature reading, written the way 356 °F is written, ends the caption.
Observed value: 58 °F
